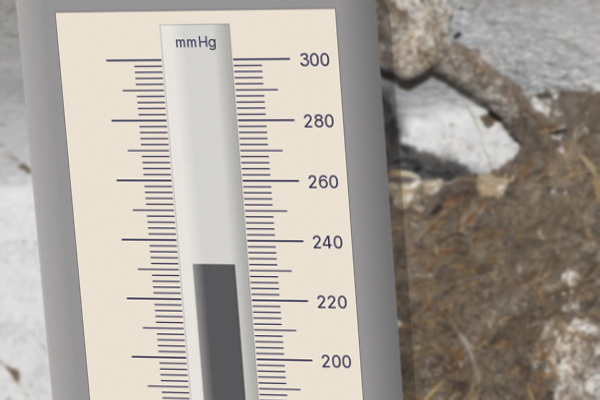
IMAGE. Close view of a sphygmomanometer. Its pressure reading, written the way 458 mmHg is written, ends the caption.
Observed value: 232 mmHg
